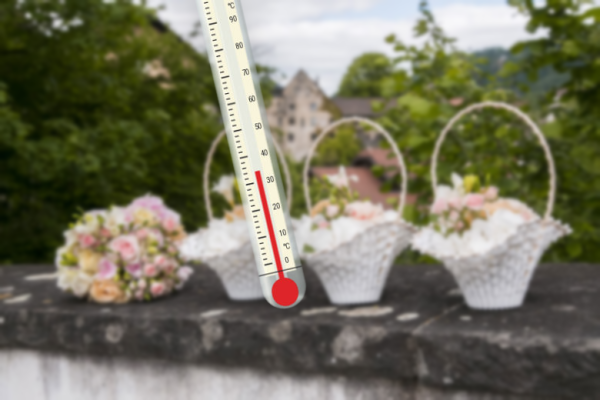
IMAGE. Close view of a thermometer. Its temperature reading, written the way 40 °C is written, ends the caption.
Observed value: 34 °C
